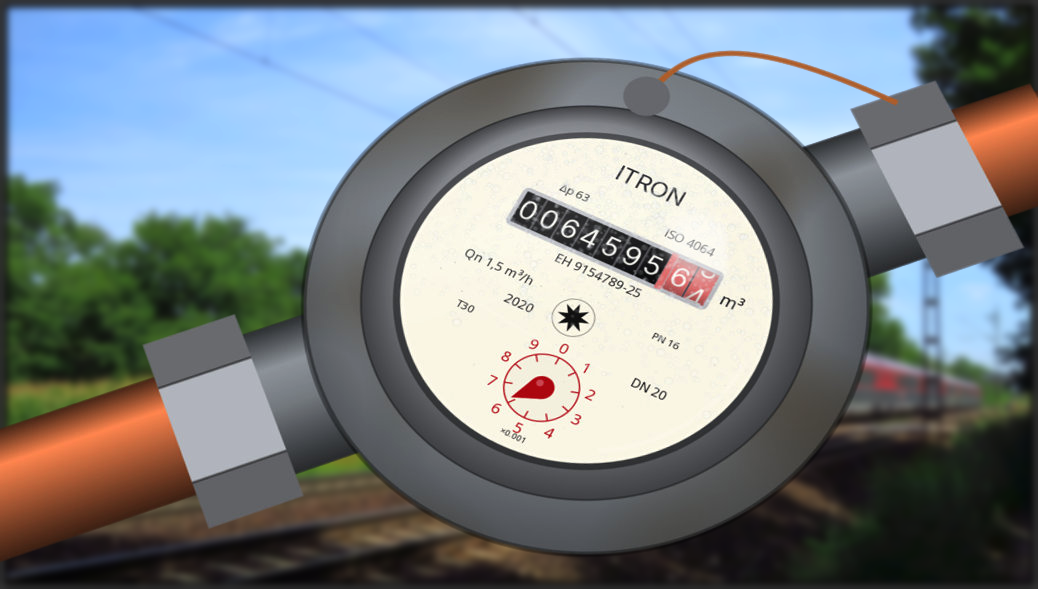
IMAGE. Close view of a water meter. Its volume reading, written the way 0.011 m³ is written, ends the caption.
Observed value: 64595.636 m³
